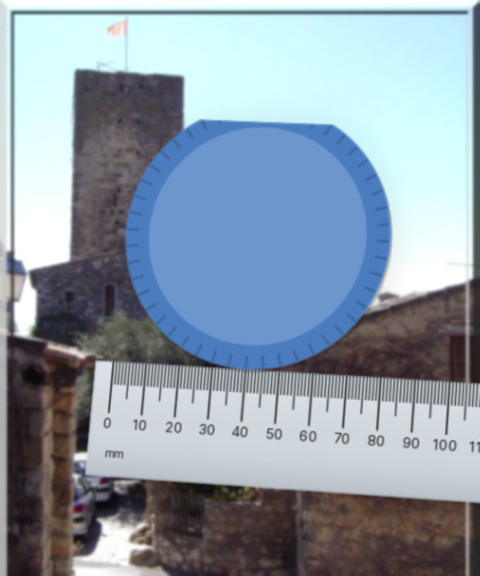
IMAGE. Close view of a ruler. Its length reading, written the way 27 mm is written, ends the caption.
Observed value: 80 mm
